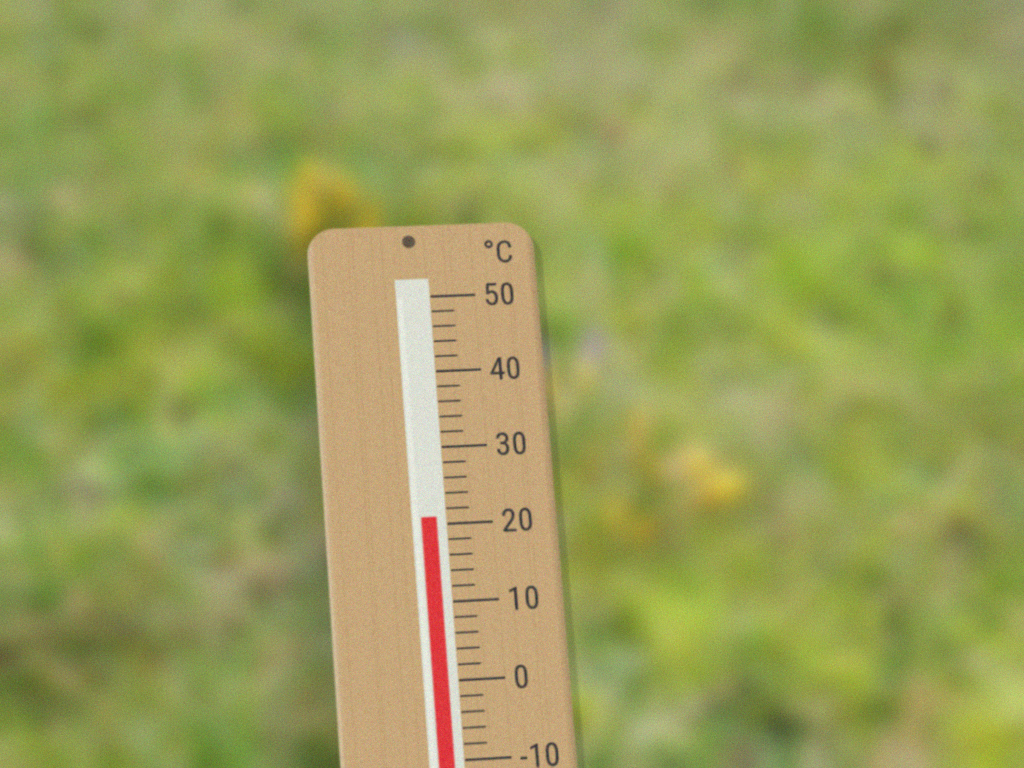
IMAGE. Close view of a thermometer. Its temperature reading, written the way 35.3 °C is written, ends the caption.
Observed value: 21 °C
